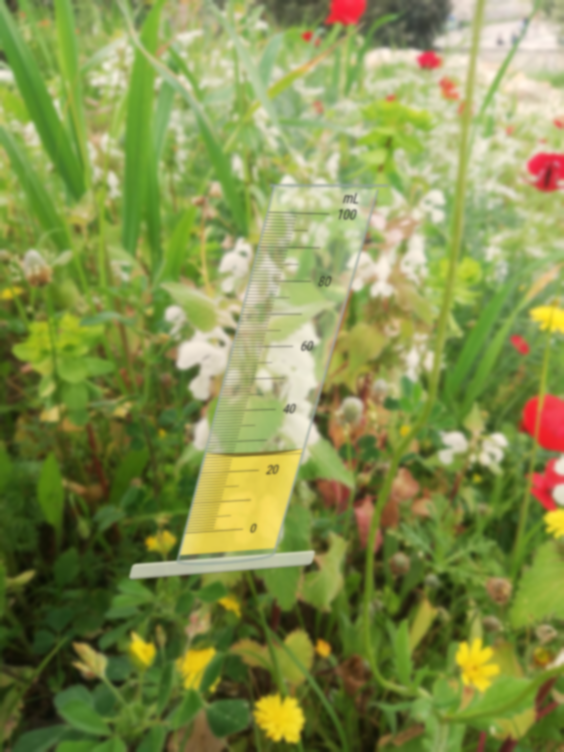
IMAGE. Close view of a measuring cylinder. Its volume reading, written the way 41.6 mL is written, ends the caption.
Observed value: 25 mL
